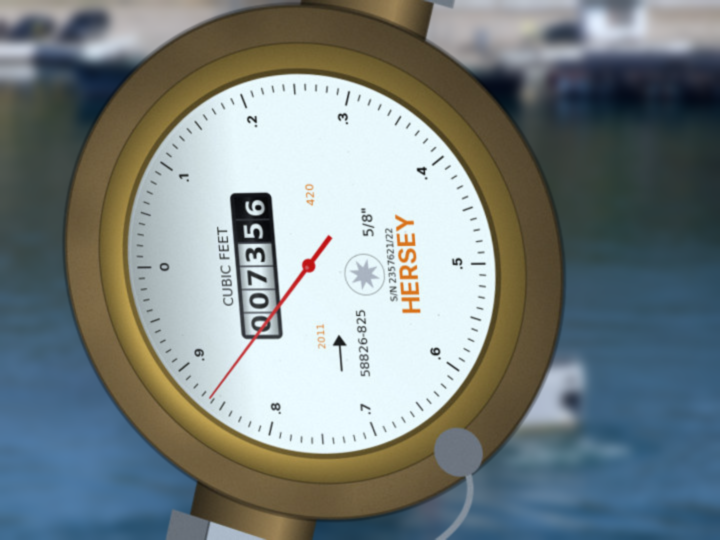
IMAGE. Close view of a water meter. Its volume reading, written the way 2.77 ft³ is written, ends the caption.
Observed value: 7355.86 ft³
